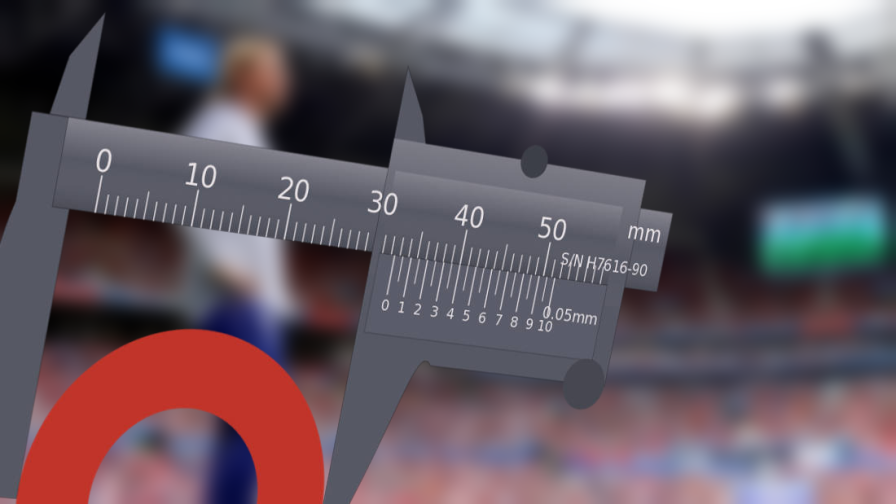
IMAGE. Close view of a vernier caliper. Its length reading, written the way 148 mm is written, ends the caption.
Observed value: 32.4 mm
